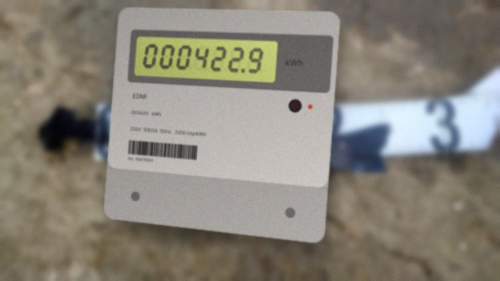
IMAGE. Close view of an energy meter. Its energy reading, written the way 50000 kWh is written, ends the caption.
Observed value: 422.9 kWh
